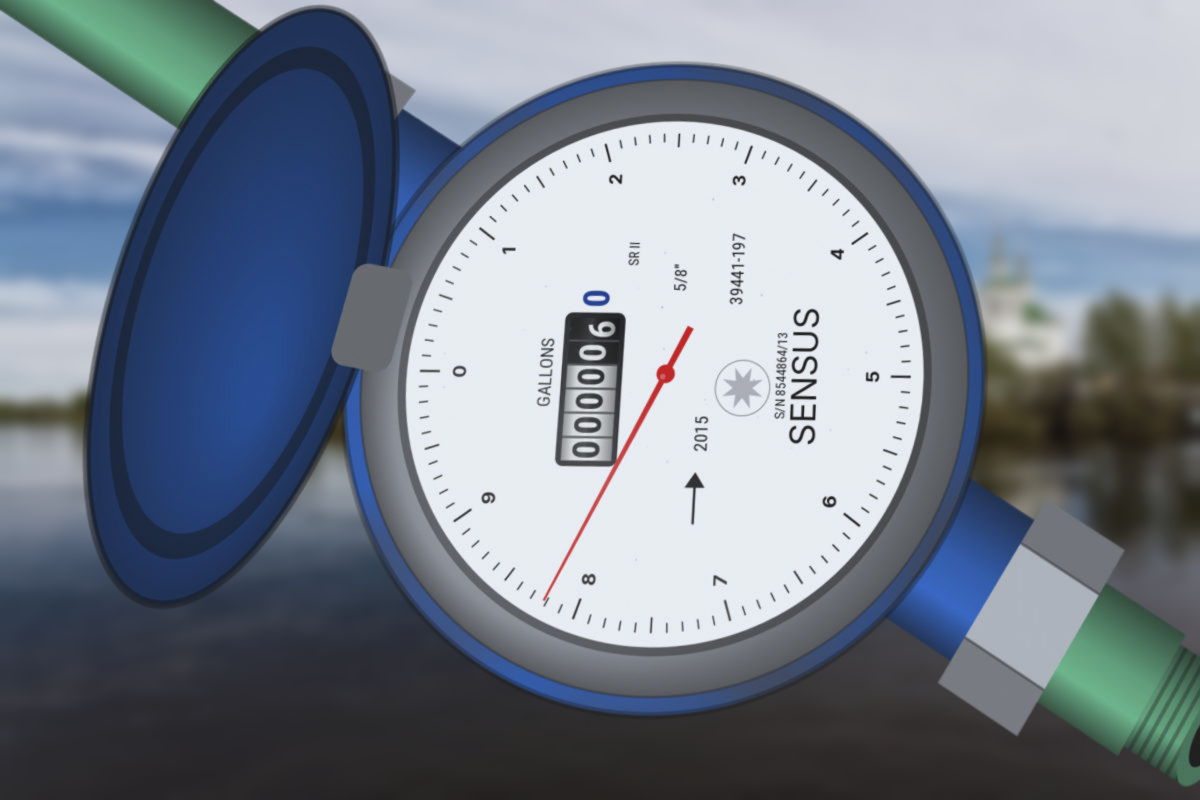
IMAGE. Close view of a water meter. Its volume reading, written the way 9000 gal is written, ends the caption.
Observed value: 58.2 gal
